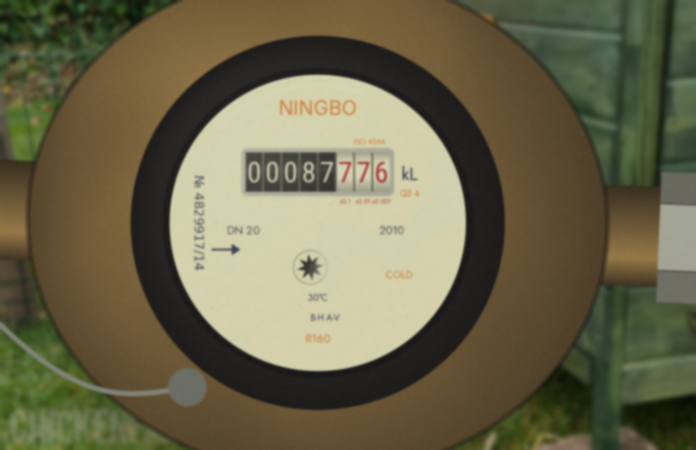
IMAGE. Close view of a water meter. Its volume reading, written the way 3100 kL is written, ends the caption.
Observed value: 87.776 kL
